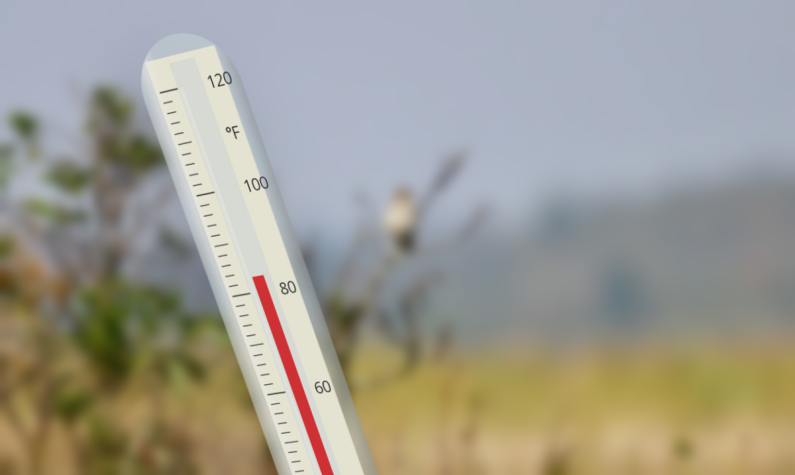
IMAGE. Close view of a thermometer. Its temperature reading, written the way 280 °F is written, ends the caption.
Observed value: 83 °F
